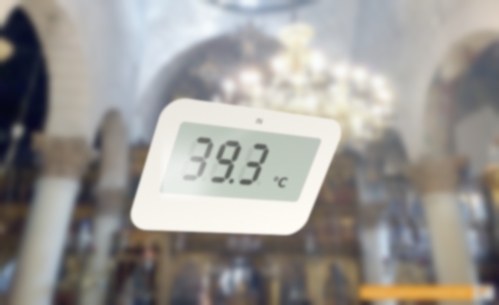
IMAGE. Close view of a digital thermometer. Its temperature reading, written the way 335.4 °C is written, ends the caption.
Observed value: 39.3 °C
